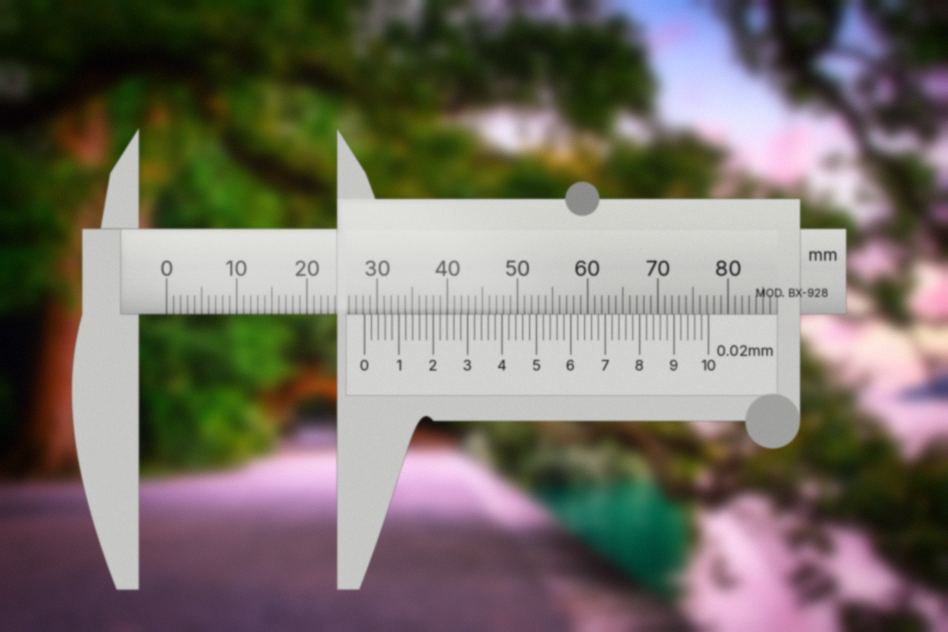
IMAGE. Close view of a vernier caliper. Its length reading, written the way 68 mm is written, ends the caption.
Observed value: 28.2 mm
